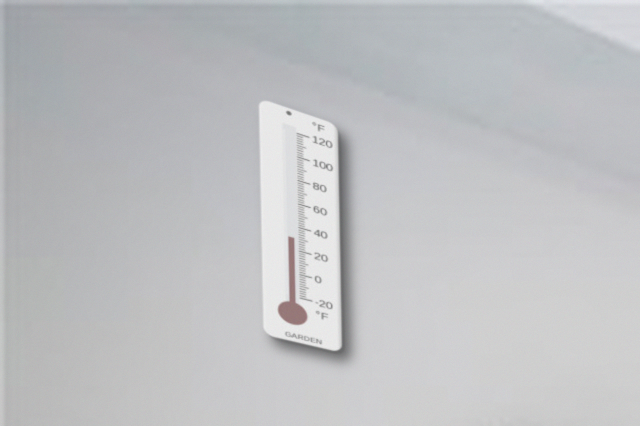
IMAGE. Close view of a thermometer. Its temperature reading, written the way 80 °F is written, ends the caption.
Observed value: 30 °F
